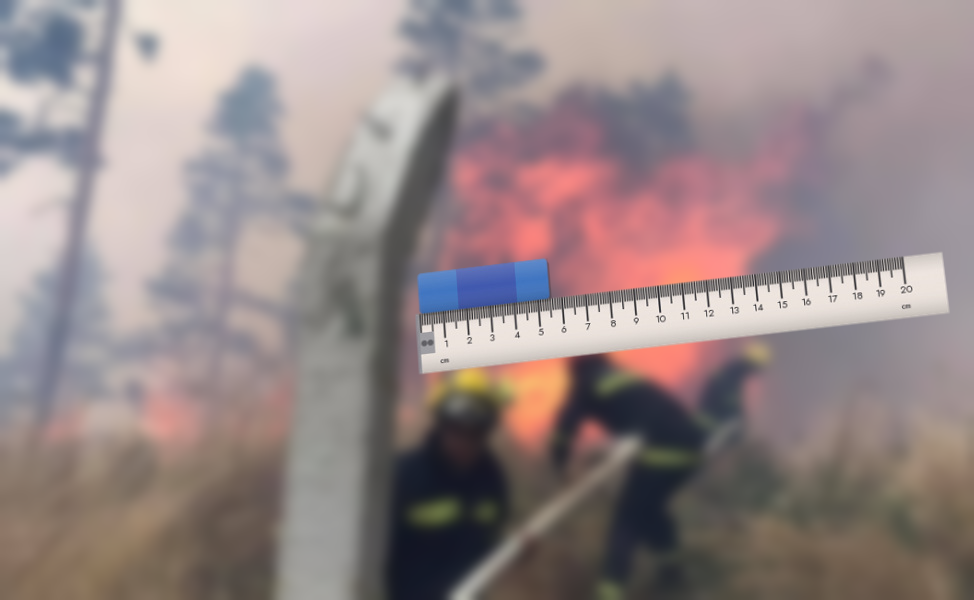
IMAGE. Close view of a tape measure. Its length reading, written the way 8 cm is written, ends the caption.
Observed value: 5.5 cm
